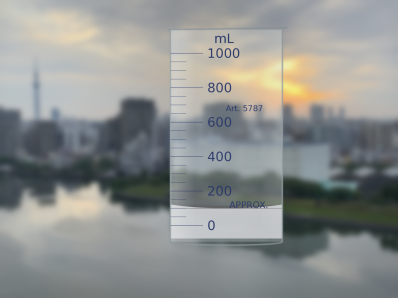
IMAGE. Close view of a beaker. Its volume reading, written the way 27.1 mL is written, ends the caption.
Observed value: 100 mL
